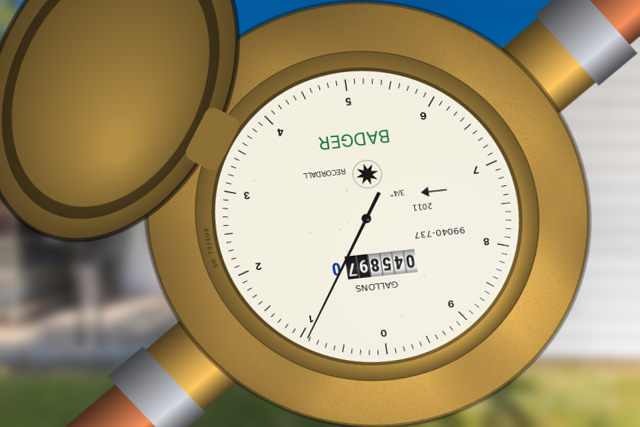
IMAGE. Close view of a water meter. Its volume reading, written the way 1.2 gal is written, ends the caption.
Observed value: 458970.9 gal
